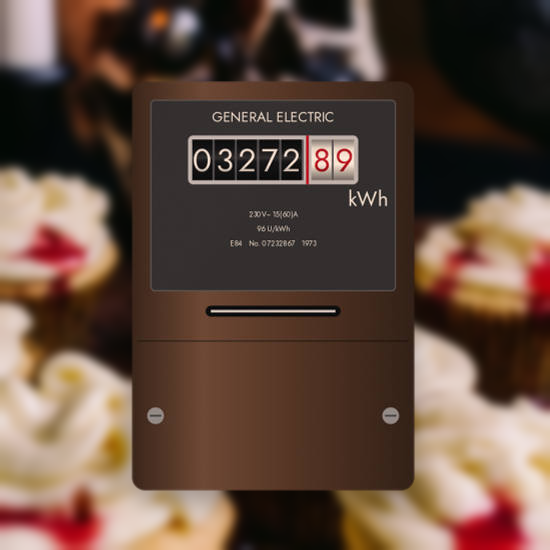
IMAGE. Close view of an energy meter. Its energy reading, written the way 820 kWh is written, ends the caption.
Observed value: 3272.89 kWh
